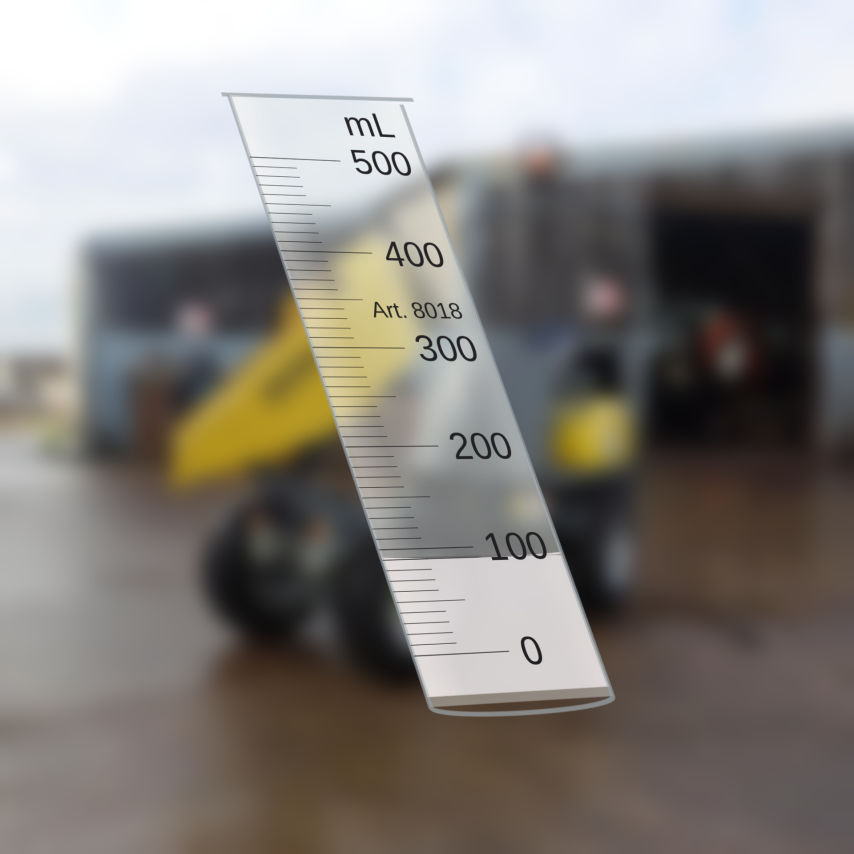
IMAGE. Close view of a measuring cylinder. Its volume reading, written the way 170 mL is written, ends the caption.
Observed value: 90 mL
